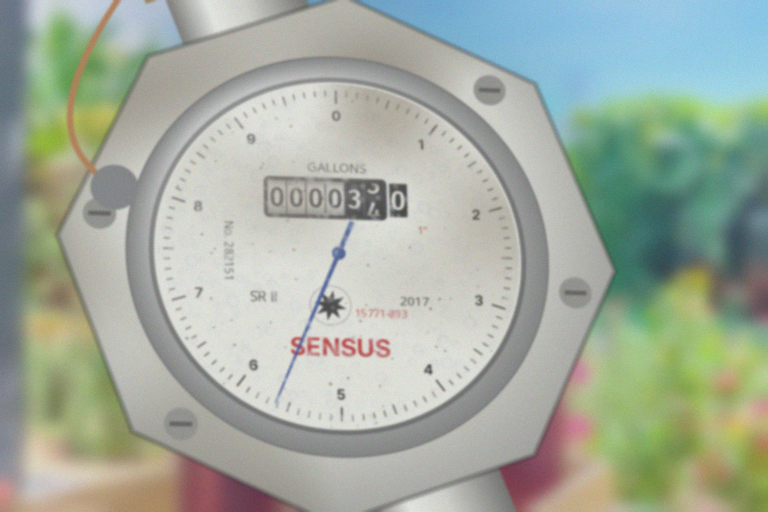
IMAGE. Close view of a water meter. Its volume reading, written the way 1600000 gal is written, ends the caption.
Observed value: 335.6 gal
